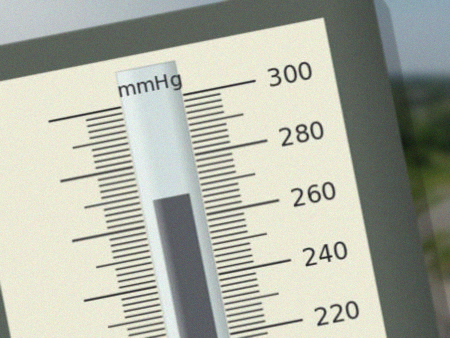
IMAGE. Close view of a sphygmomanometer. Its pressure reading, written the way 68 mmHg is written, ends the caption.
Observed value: 268 mmHg
